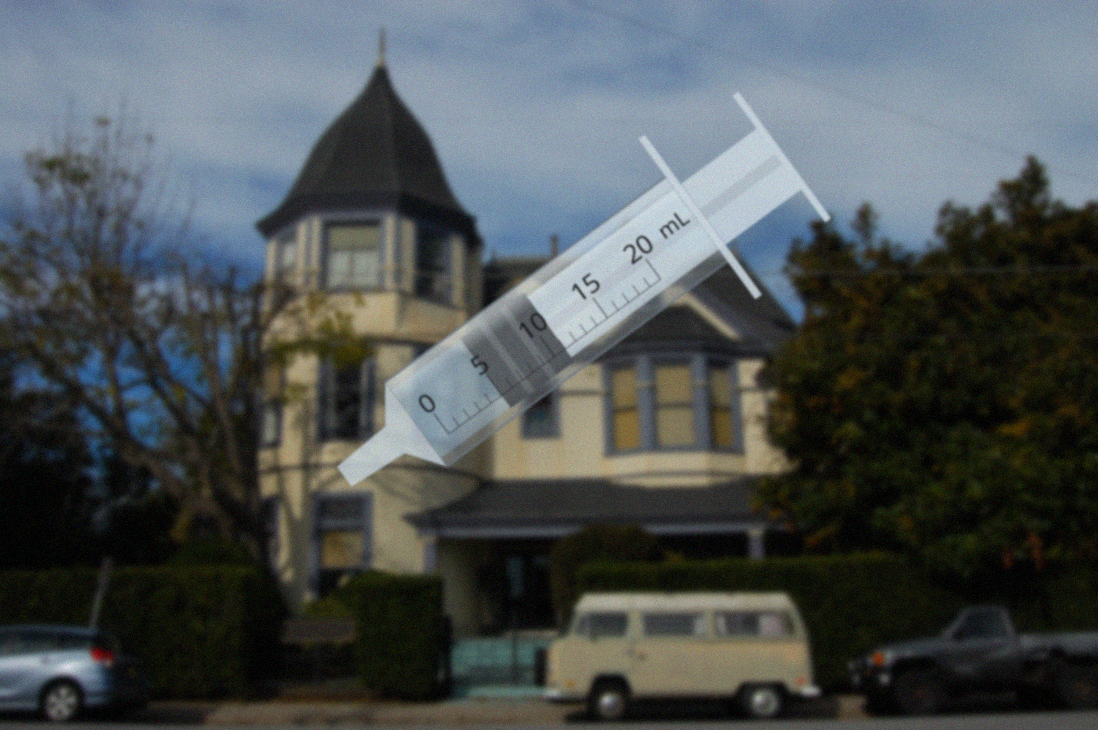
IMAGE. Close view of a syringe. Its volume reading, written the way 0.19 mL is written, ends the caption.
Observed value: 5 mL
